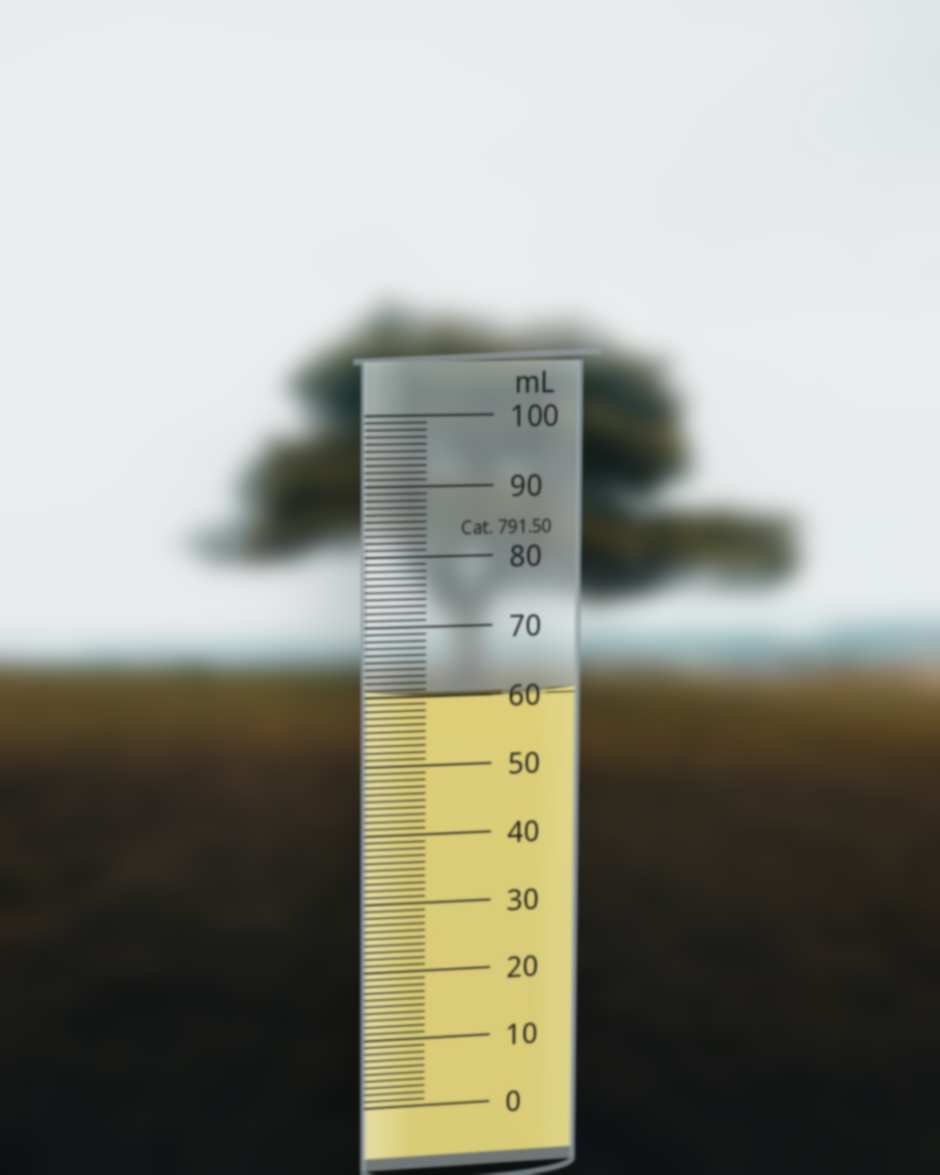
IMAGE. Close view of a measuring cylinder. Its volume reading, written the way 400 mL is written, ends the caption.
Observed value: 60 mL
